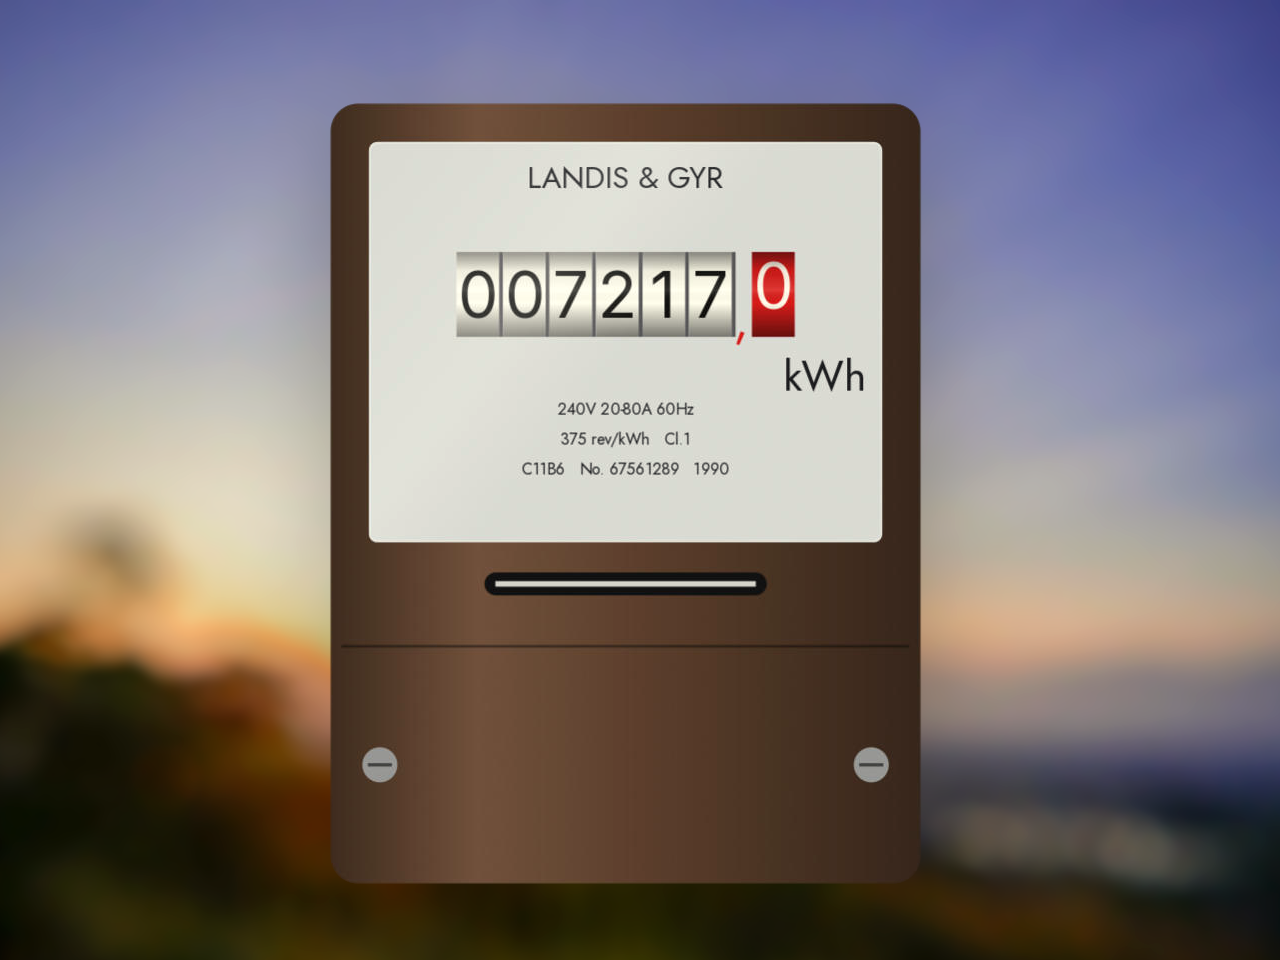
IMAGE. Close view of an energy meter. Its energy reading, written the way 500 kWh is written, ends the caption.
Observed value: 7217.0 kWh
